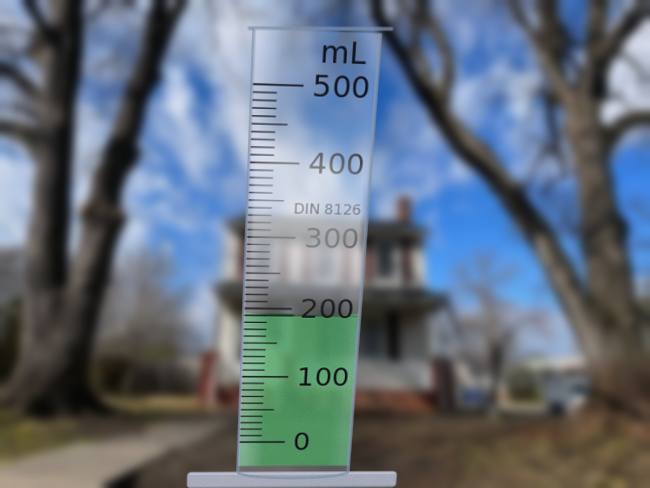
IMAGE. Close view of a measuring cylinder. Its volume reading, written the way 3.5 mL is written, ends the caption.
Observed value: 190 mL
